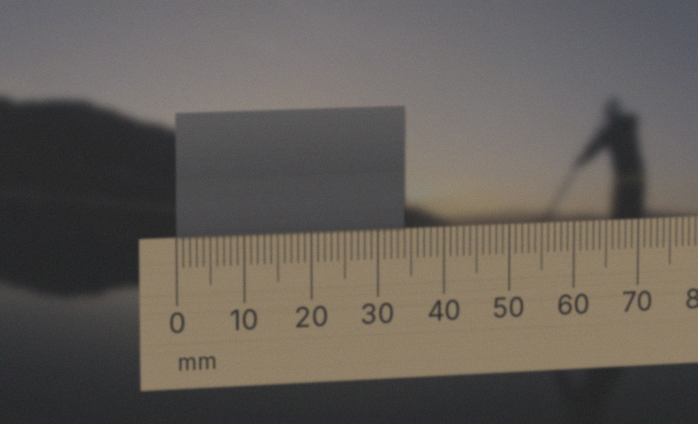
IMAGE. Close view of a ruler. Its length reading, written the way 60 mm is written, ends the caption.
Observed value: 34 mm
